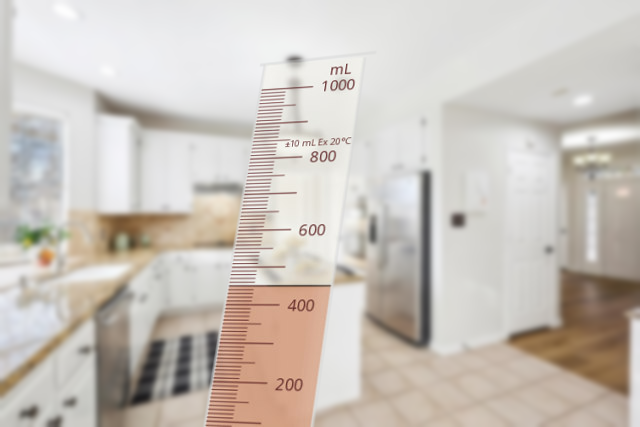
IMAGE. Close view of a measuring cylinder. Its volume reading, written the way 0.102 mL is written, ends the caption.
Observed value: 450 mL
